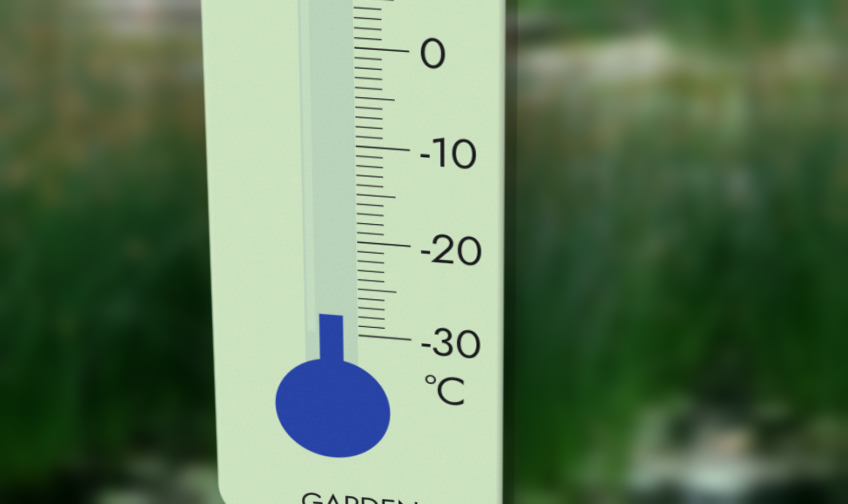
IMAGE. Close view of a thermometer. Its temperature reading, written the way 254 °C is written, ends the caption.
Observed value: -28 °C
